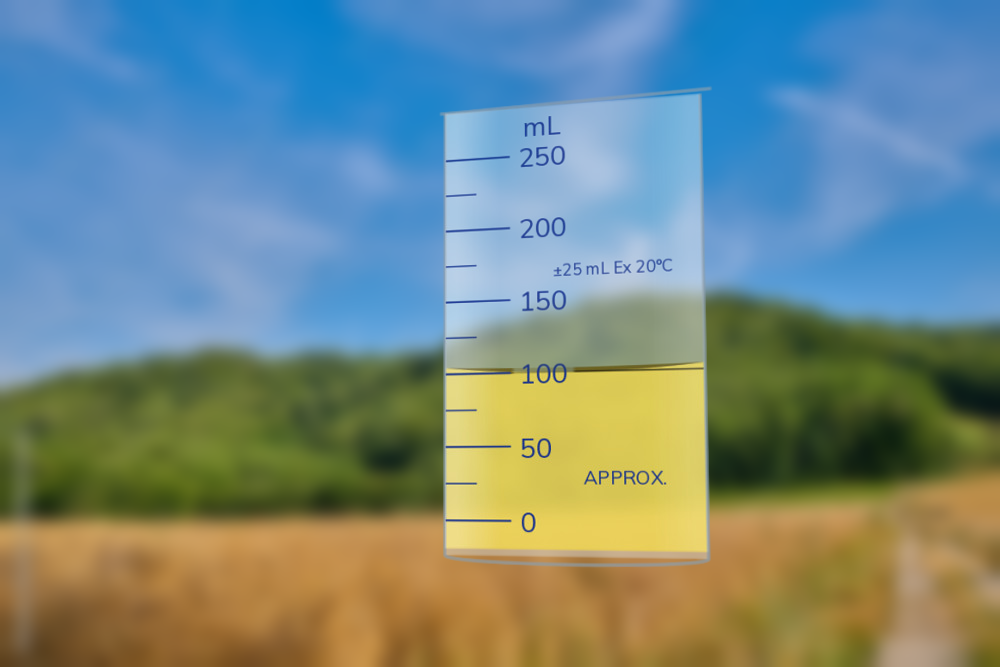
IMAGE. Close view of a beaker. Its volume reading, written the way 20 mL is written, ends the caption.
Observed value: 100 mL
